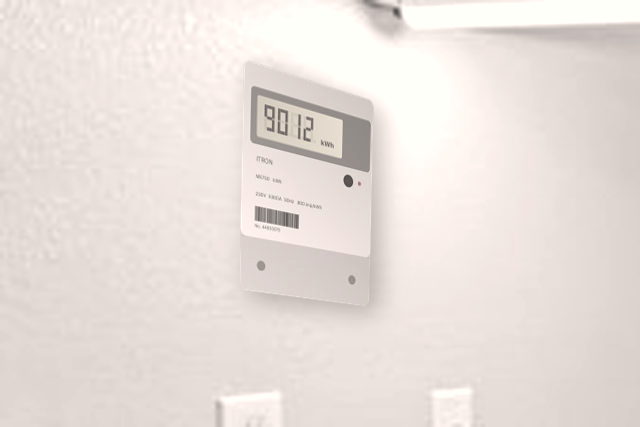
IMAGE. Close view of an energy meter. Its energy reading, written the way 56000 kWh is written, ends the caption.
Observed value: 9012 kWh
